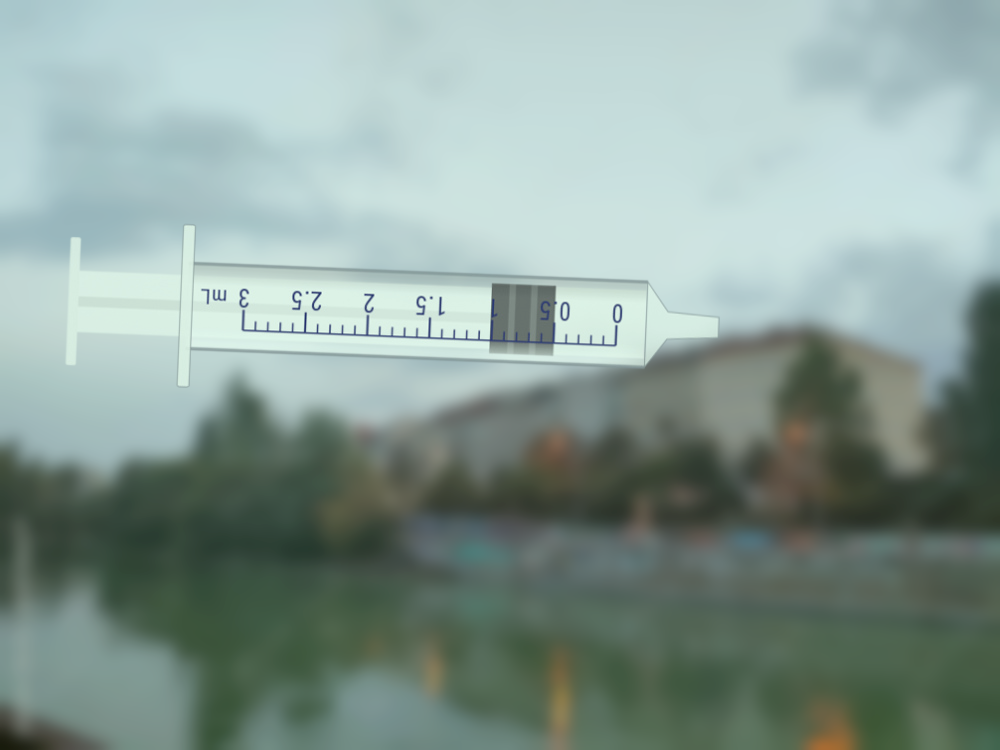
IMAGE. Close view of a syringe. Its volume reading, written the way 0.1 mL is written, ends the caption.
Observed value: 0.5 mL
